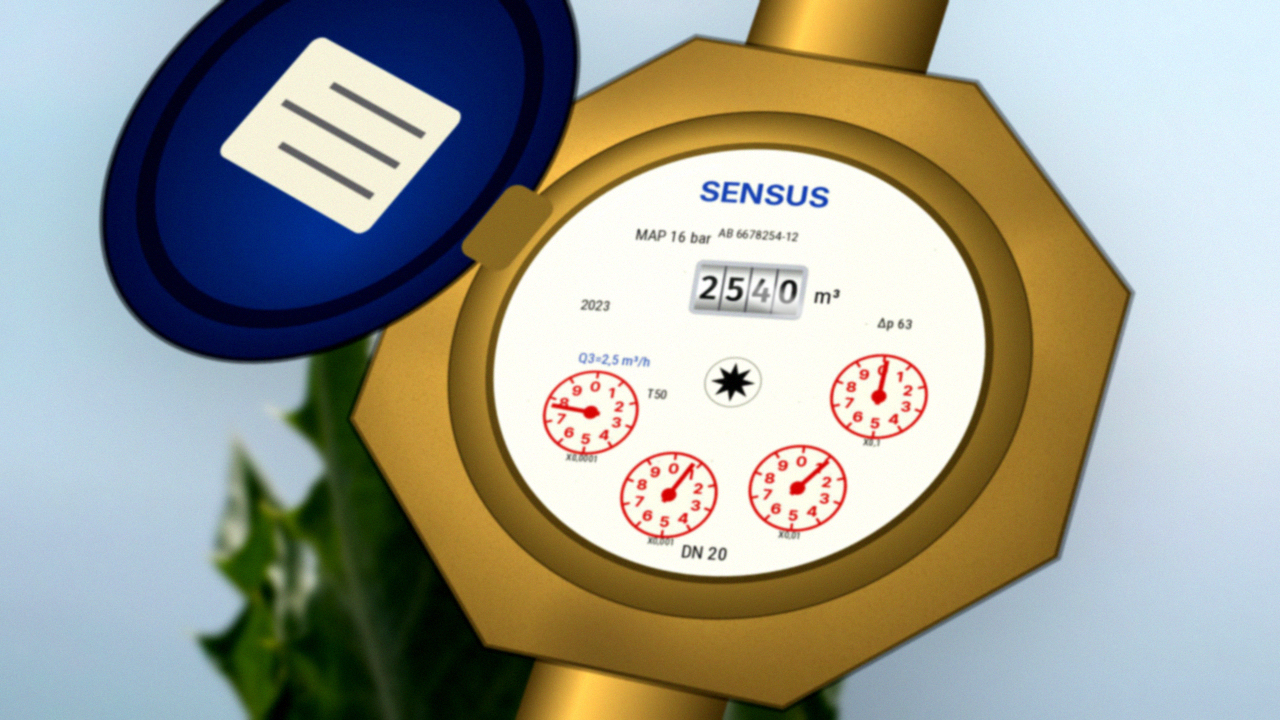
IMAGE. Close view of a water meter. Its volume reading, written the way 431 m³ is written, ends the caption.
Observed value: 2540.0107 m³
